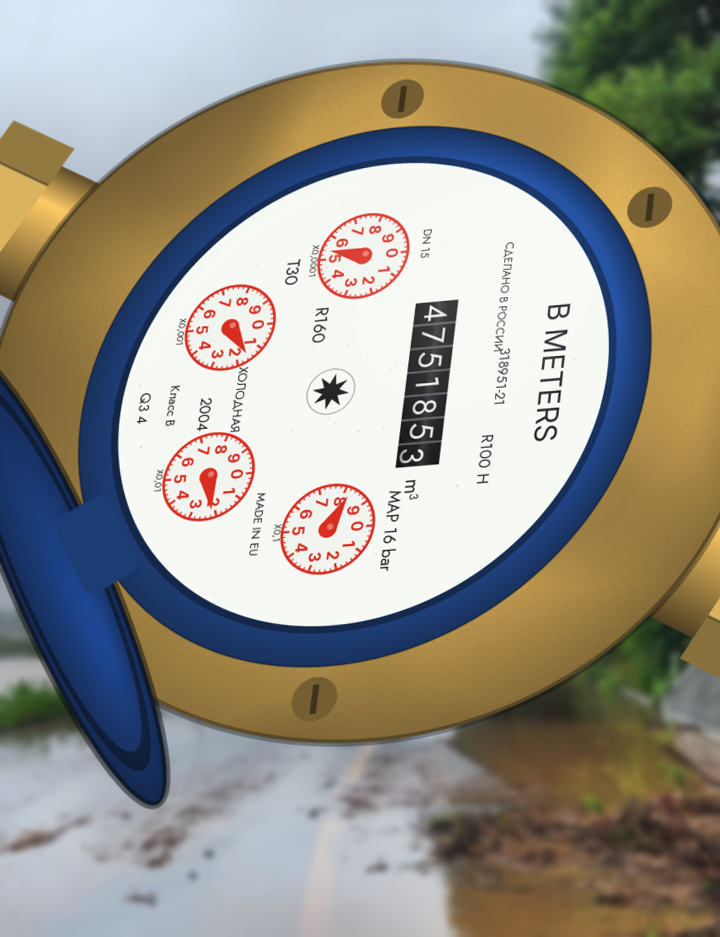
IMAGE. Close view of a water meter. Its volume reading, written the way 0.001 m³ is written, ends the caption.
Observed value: 4751852.8215 m³
